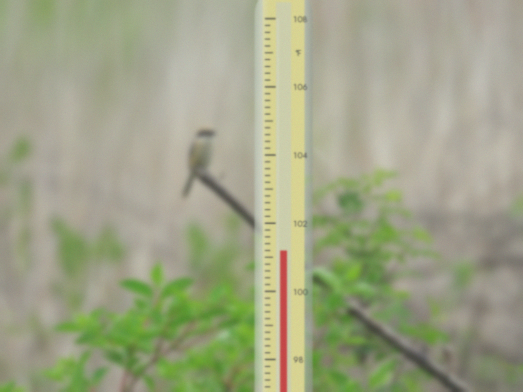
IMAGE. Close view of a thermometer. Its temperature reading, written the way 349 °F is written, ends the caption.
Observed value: 101.2 °F
